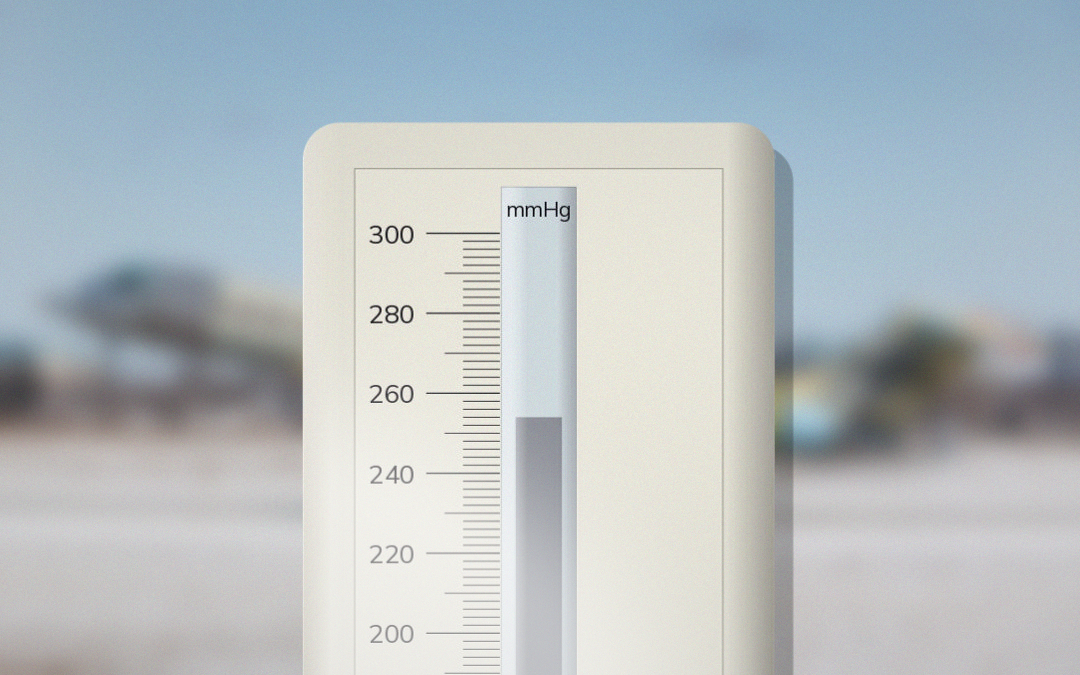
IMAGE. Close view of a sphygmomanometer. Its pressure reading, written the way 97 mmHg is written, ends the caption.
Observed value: 254 mmHg
